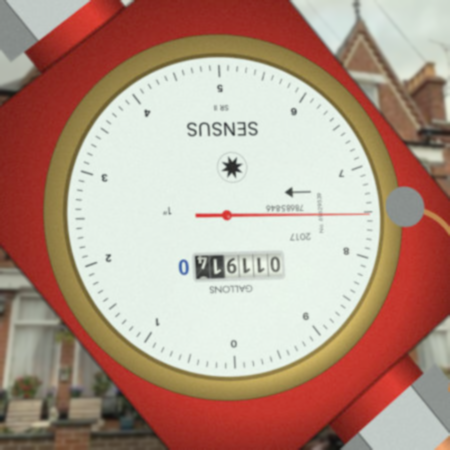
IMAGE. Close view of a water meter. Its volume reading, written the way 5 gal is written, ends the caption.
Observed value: 119137.5 gal
